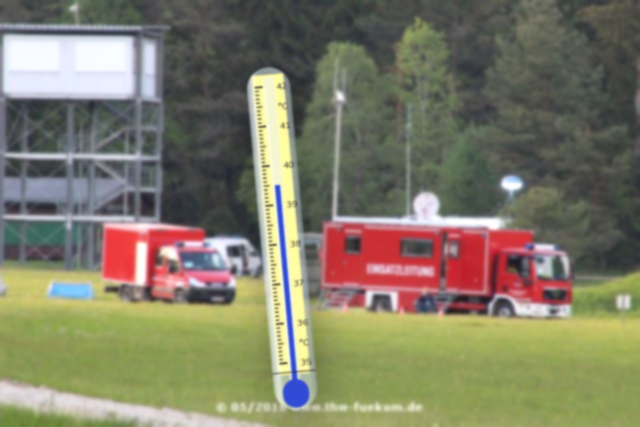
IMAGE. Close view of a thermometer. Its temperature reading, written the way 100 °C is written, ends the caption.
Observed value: 39.5 °C
